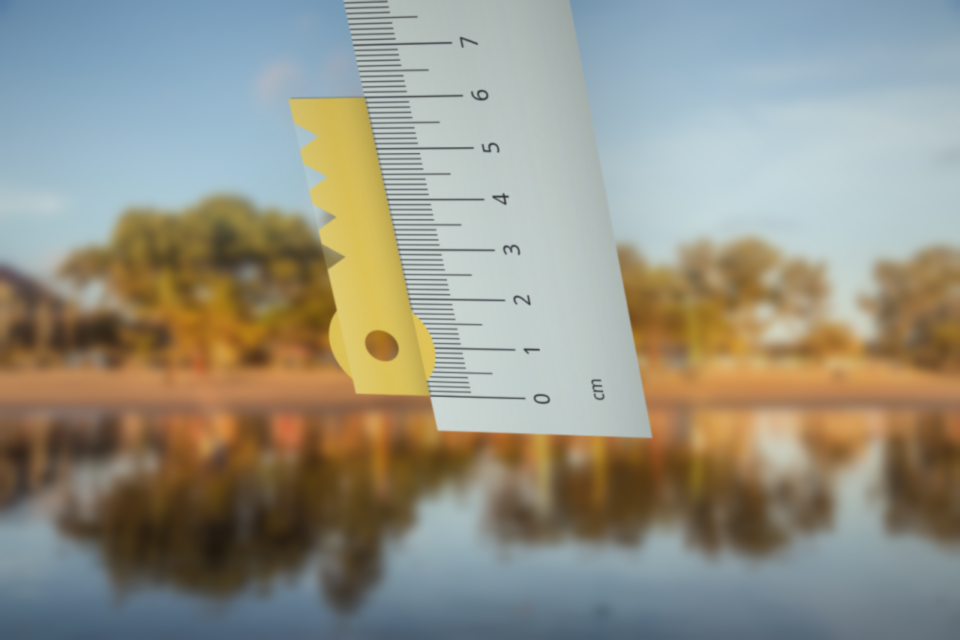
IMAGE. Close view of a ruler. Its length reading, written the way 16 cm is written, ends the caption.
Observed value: 6 cm
